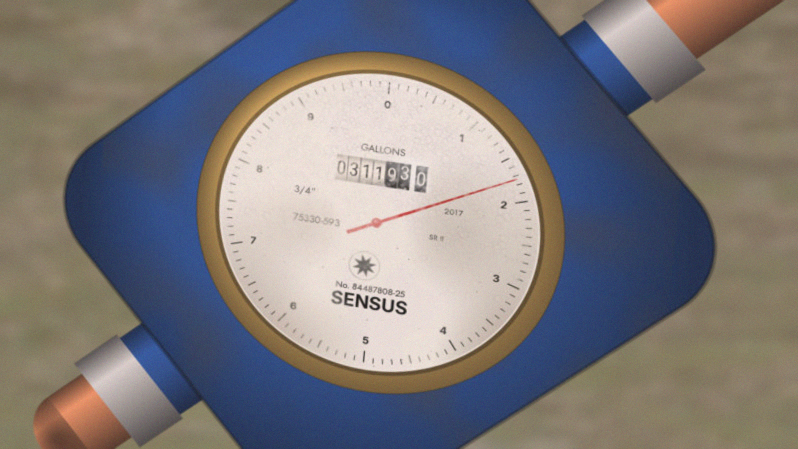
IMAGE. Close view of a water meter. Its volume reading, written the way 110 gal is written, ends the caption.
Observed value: 311931.7 gal
